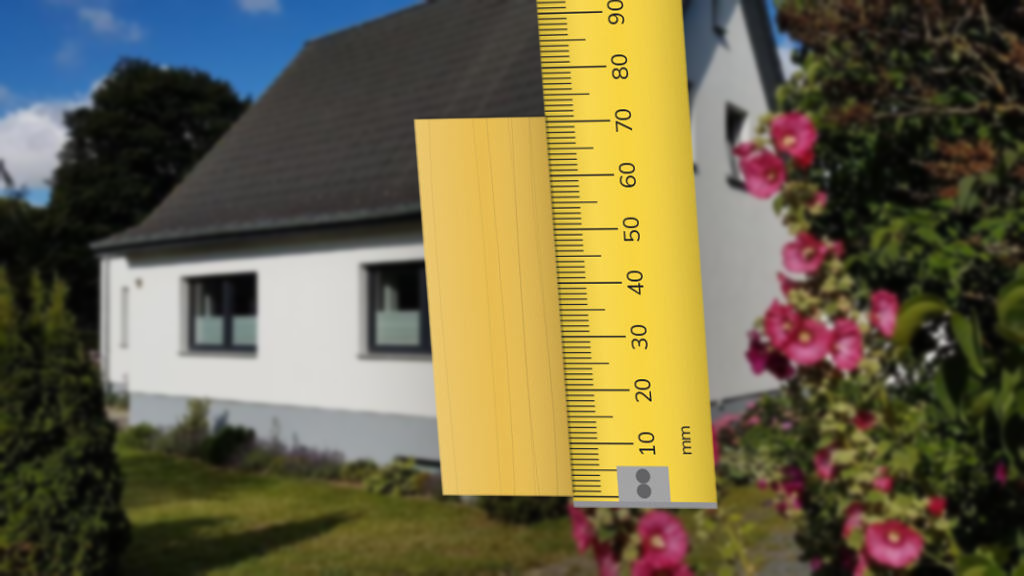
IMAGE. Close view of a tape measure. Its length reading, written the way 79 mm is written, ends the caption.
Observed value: 71 mm
